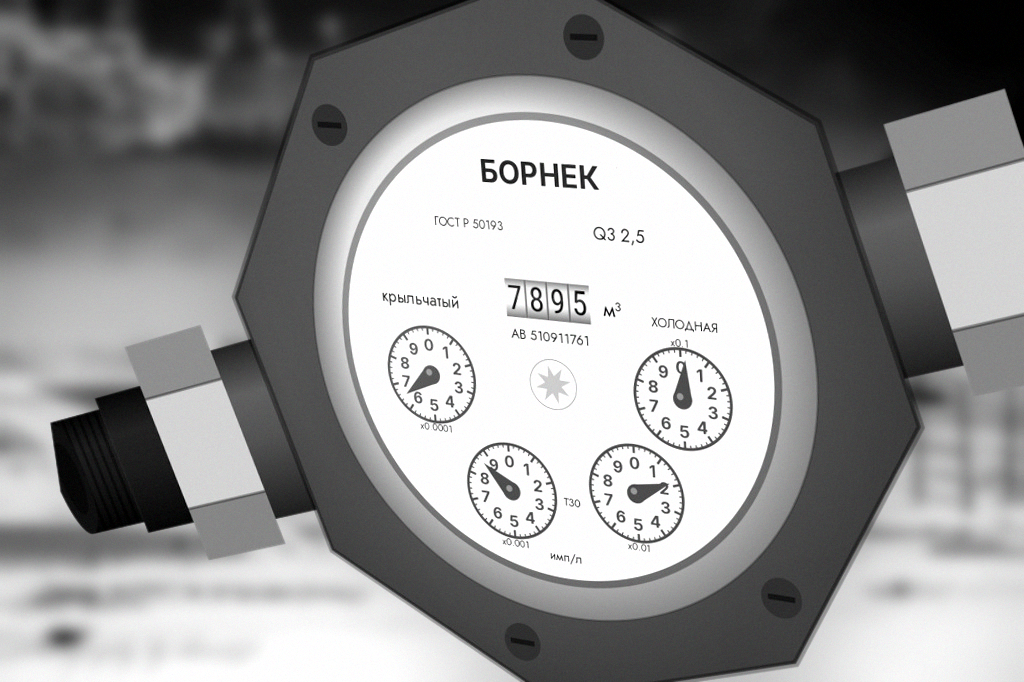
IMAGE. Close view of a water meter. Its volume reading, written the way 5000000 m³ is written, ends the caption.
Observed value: 7895.0186 m³
